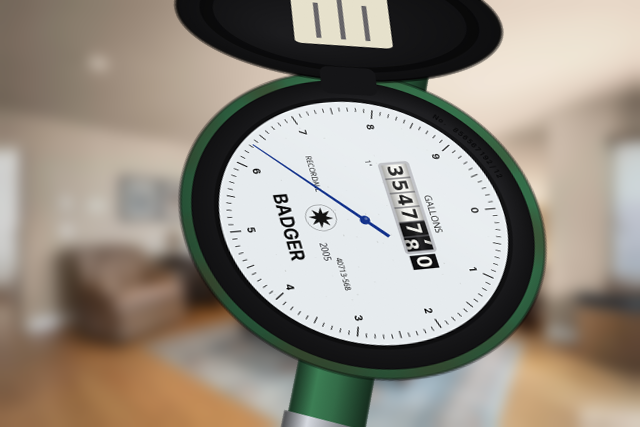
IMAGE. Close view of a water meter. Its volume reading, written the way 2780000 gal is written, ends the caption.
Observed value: 3547776.3 gal
